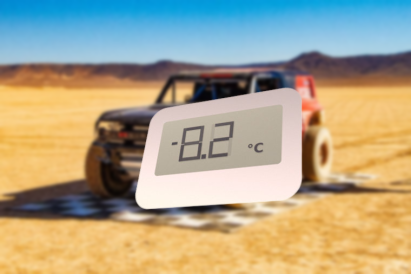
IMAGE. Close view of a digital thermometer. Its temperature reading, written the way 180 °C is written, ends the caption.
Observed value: -8.2 °C
